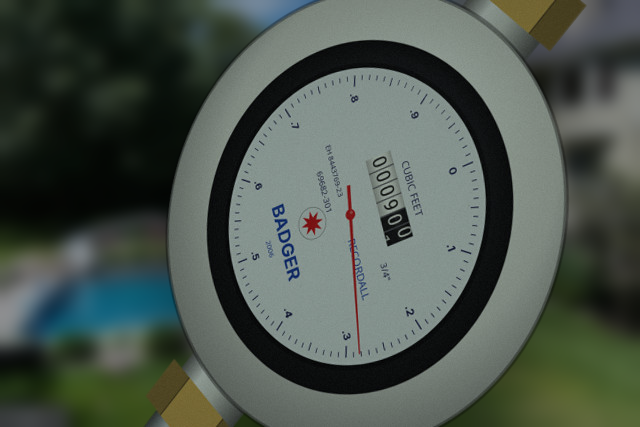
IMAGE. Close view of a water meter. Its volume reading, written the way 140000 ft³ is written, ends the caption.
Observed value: 900.28 ft³
